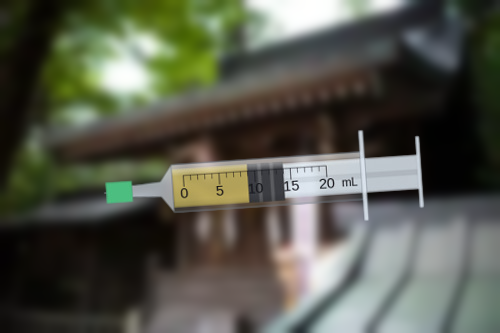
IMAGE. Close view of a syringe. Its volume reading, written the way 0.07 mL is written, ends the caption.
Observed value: 9 mL
